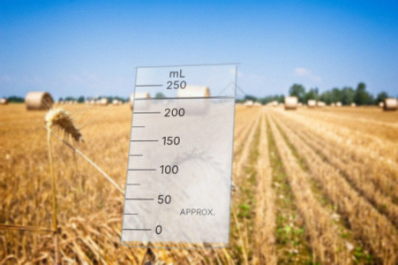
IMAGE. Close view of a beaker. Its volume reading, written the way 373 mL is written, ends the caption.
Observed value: 225 mL
